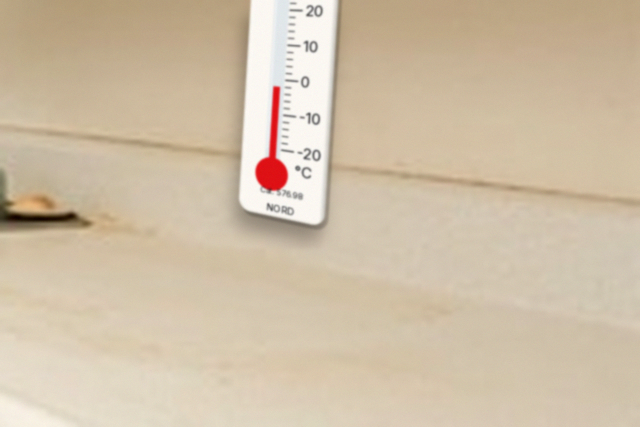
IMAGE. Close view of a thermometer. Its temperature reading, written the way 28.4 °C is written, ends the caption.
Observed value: -2 °C
